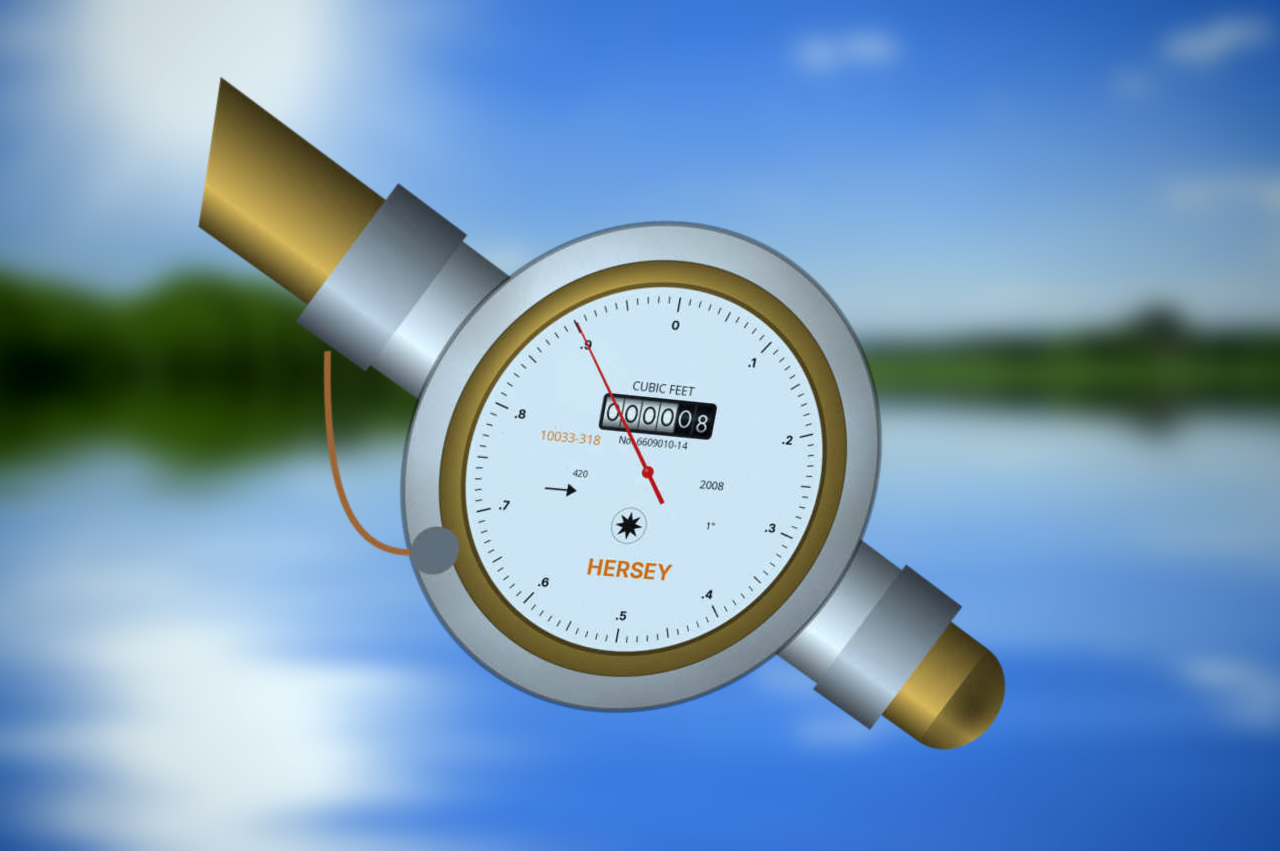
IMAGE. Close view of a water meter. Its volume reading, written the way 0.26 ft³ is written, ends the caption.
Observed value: 7.90 ft³
